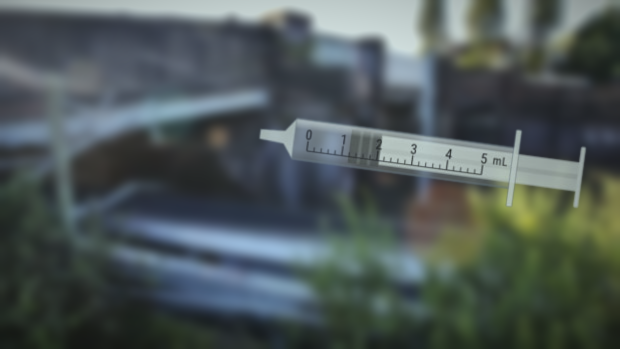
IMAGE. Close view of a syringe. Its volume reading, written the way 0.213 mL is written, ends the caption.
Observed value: 1.2 mL
